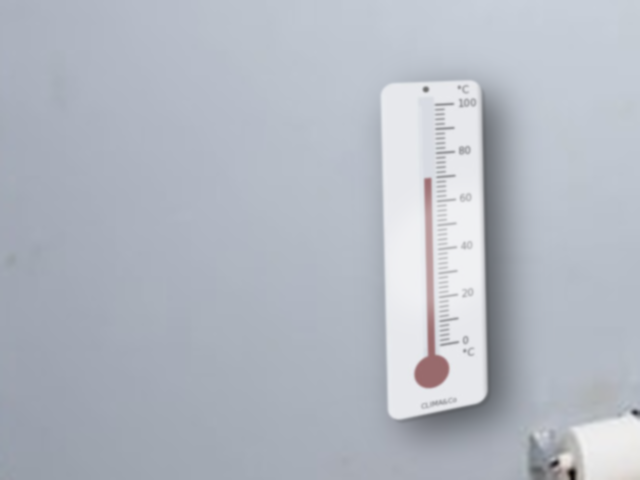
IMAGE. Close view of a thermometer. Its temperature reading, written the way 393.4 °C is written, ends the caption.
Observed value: 70 °C
